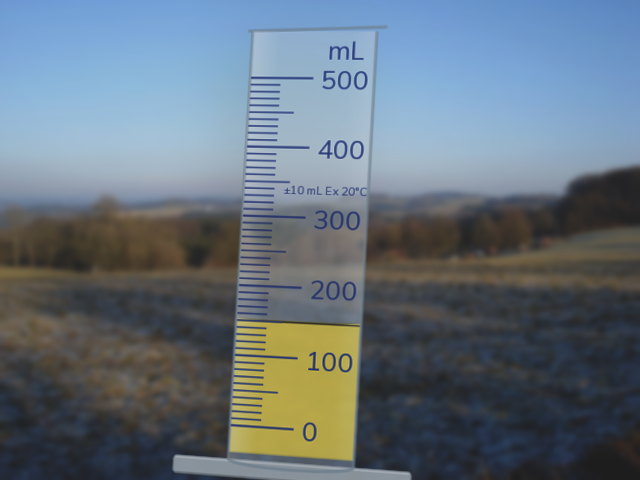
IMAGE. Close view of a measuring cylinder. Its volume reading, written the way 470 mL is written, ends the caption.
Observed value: 150 mL
